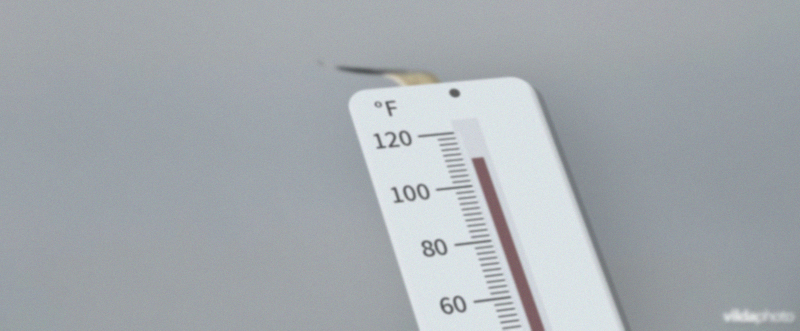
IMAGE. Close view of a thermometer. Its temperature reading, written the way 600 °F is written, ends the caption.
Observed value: 110 °F
